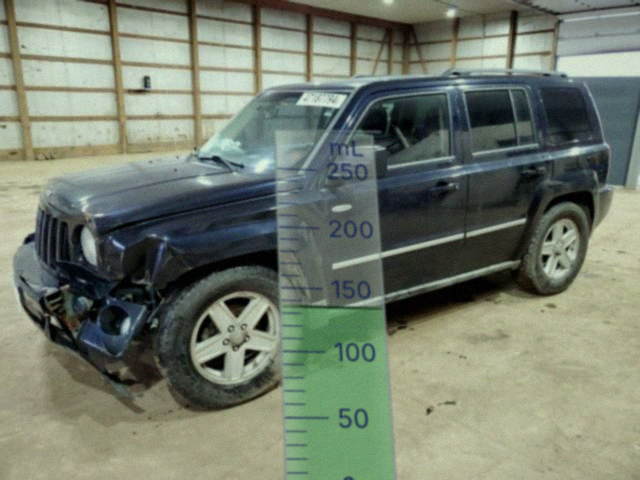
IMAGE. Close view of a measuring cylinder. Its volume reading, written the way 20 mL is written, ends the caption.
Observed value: 135 mL
